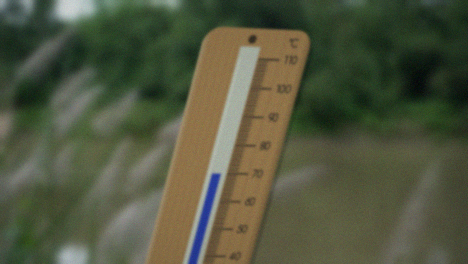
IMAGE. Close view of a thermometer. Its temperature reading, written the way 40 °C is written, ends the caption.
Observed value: 70 °C
